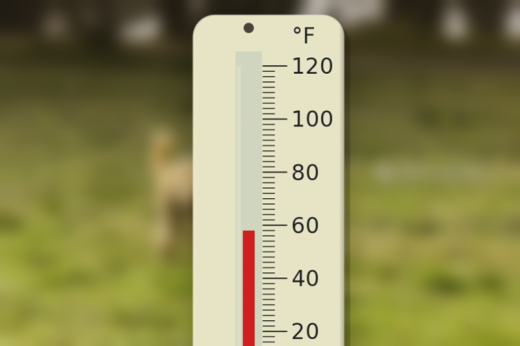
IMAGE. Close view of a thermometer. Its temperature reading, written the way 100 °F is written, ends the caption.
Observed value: 58 °F
